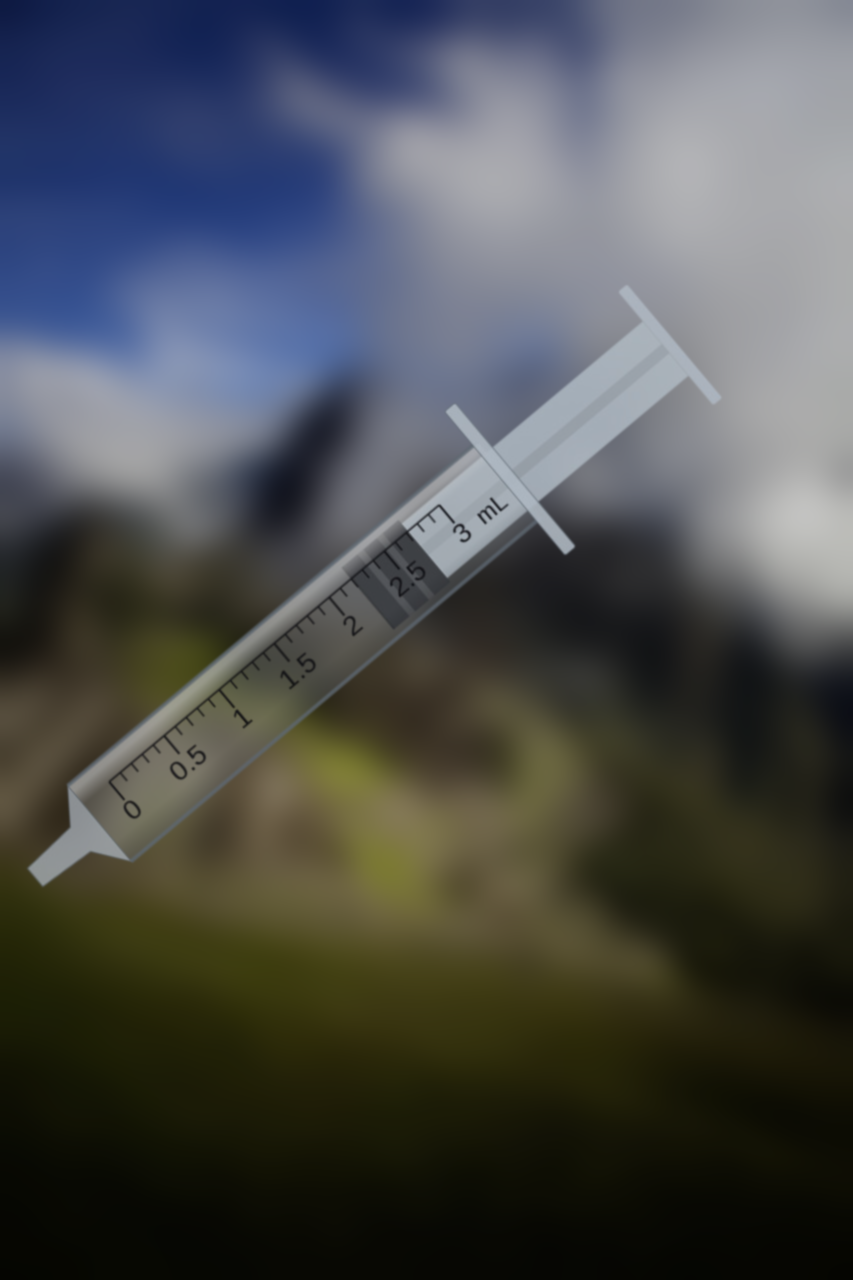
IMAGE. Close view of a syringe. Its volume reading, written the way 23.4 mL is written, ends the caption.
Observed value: 2.2 mL
